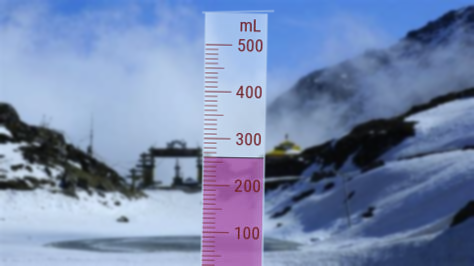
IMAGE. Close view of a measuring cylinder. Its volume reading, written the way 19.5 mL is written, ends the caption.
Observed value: 260 mL
